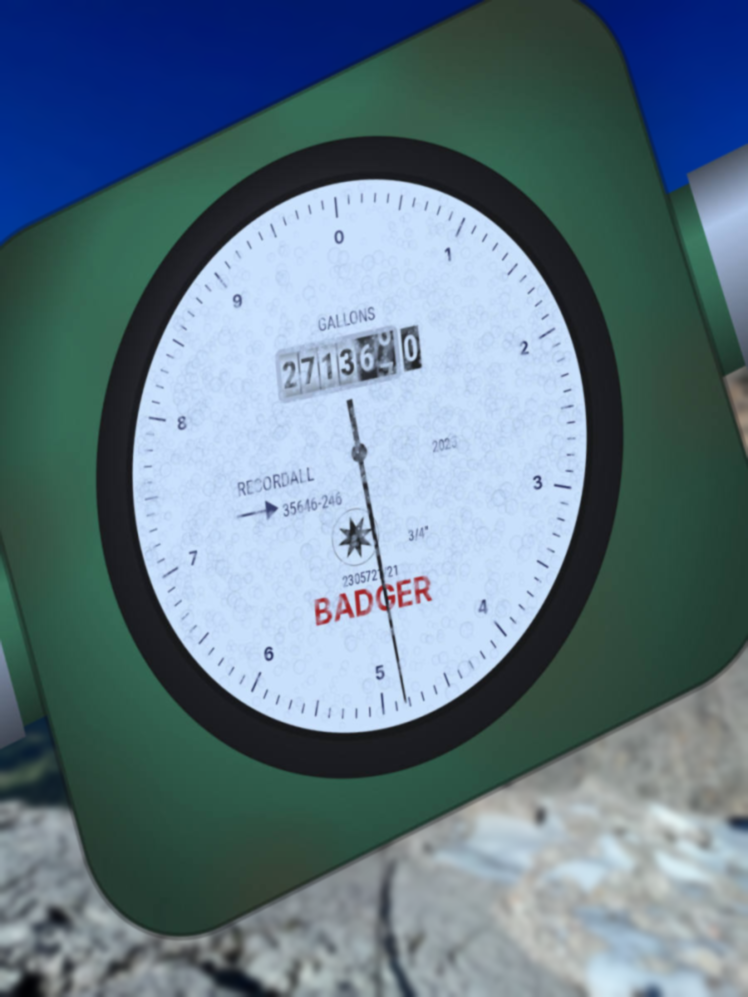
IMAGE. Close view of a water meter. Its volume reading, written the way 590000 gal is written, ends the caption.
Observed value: 2713664.8 gal
